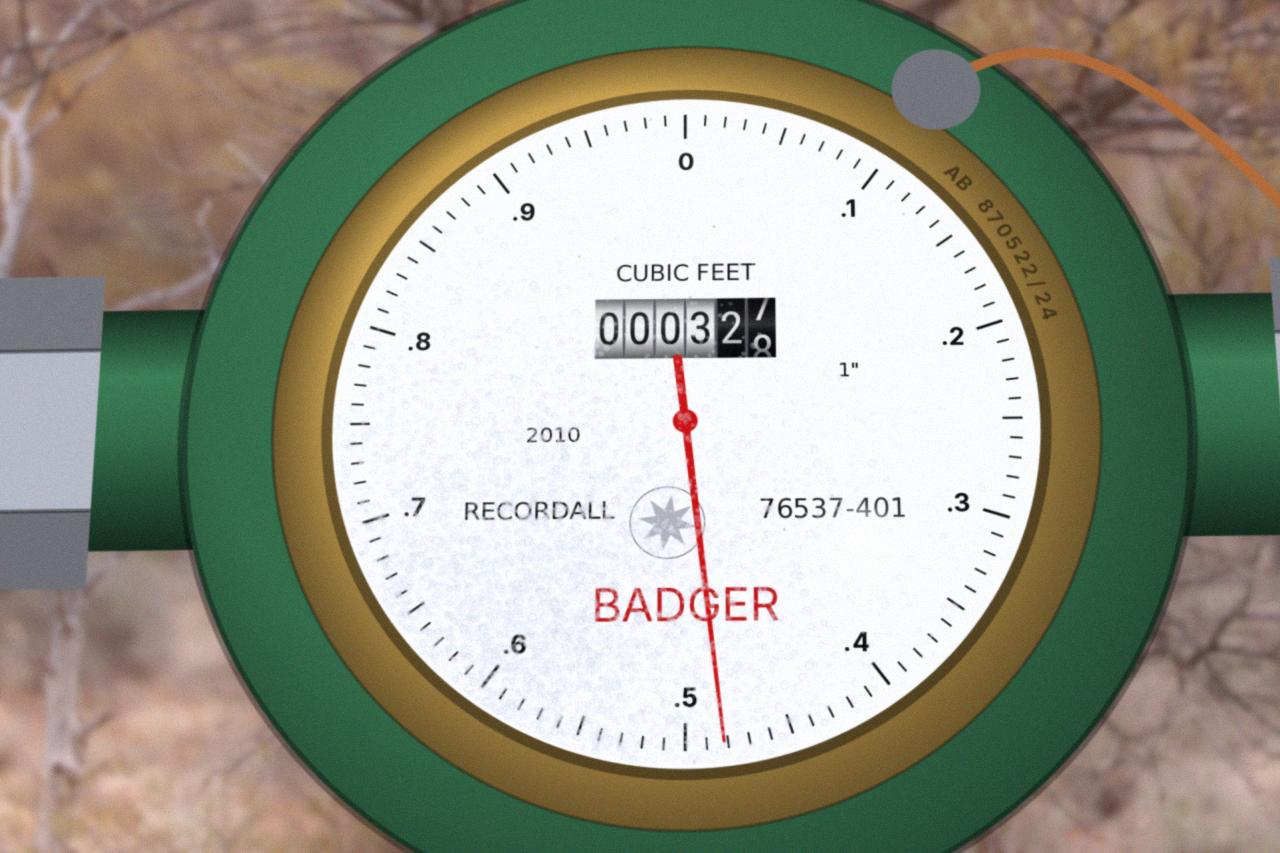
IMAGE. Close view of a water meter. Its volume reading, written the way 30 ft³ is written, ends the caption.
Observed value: 327.48 ft³
